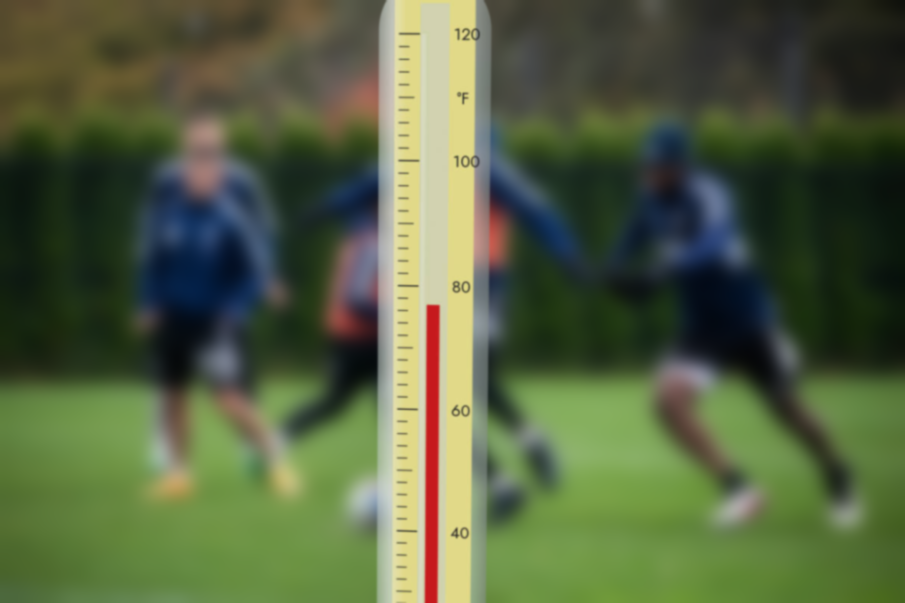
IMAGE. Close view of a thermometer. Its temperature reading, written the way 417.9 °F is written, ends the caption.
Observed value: 77 °F
